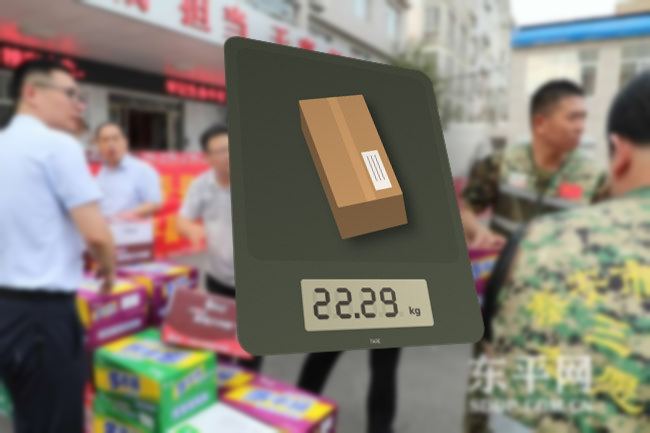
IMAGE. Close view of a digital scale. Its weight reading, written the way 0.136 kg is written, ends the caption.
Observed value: 22.29 kg
